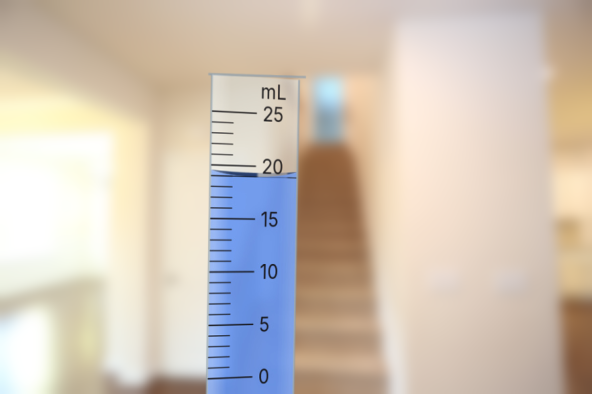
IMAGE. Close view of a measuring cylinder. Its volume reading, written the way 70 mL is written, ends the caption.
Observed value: 19 mL
